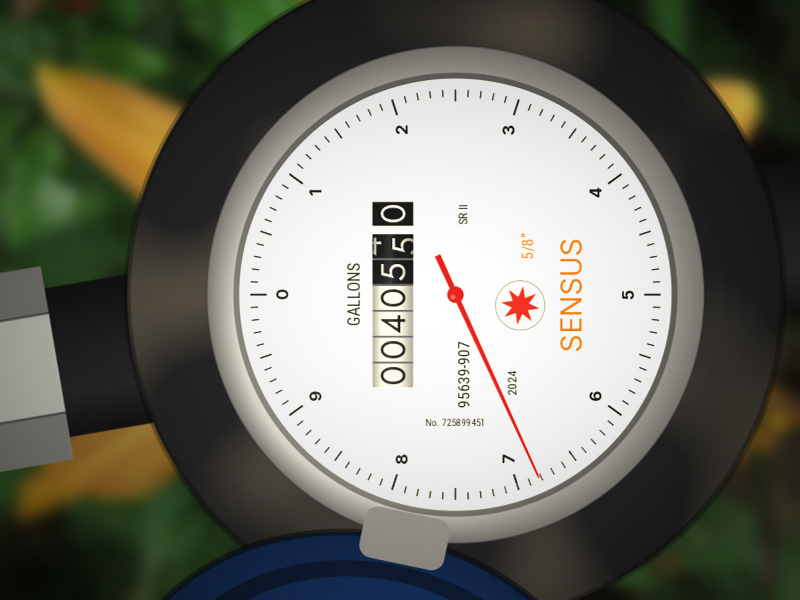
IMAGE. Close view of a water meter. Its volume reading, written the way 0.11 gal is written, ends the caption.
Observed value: 40546.8 gal
